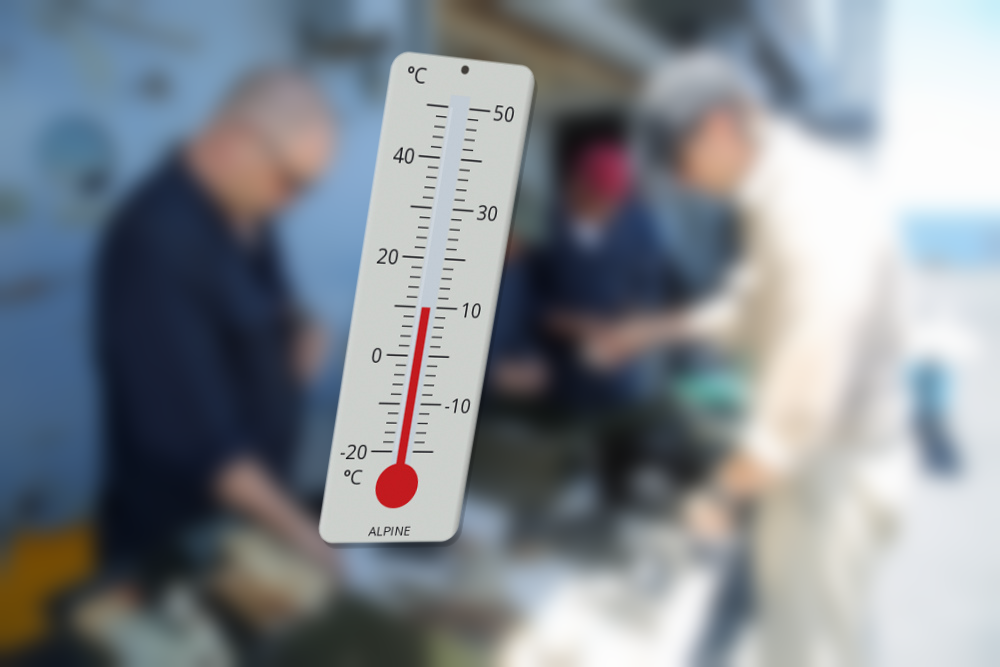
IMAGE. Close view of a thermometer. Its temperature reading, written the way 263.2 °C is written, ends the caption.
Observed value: 10 °C
